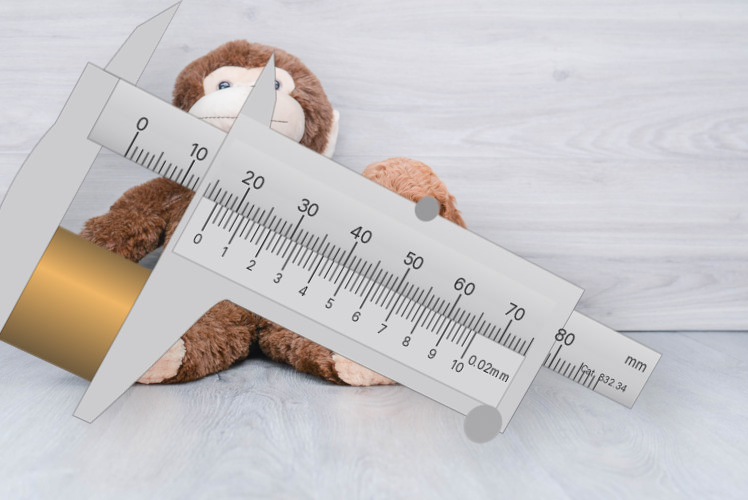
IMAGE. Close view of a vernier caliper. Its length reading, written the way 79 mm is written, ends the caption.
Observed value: 16.6 mm
